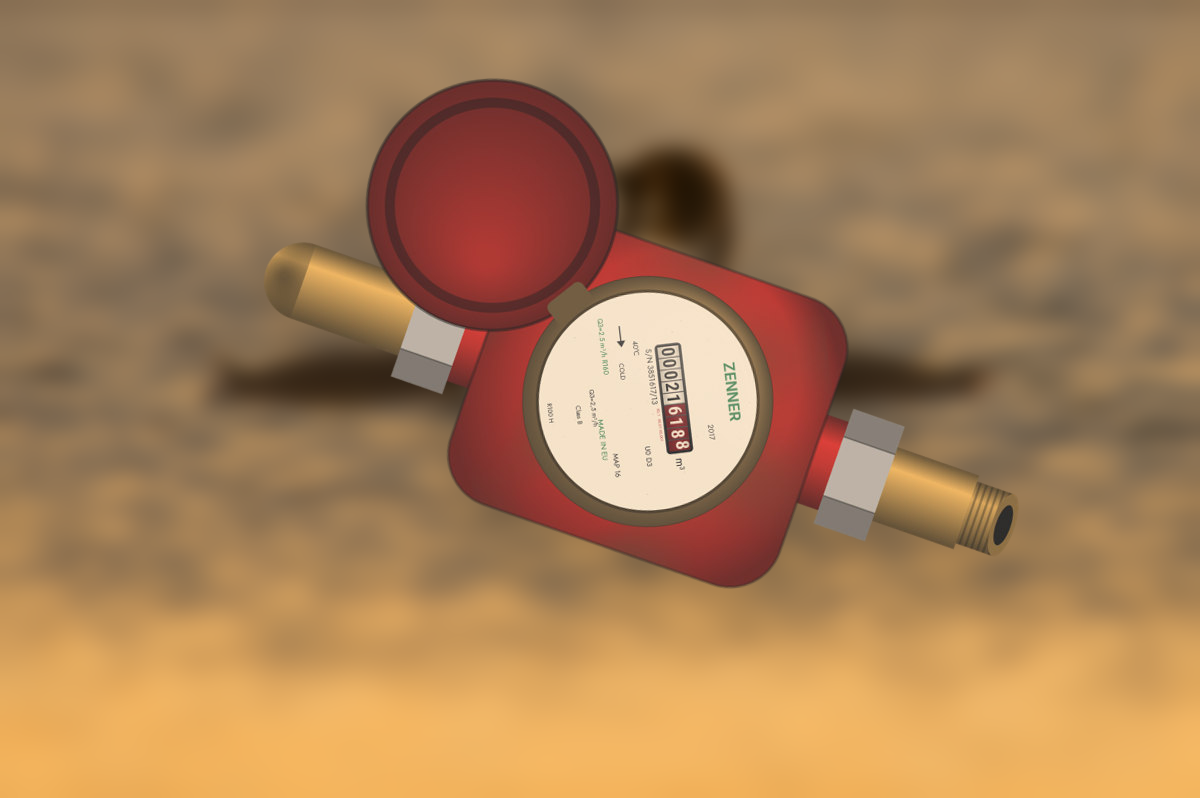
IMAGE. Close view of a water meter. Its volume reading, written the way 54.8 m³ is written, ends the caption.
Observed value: 21.6188 m³
